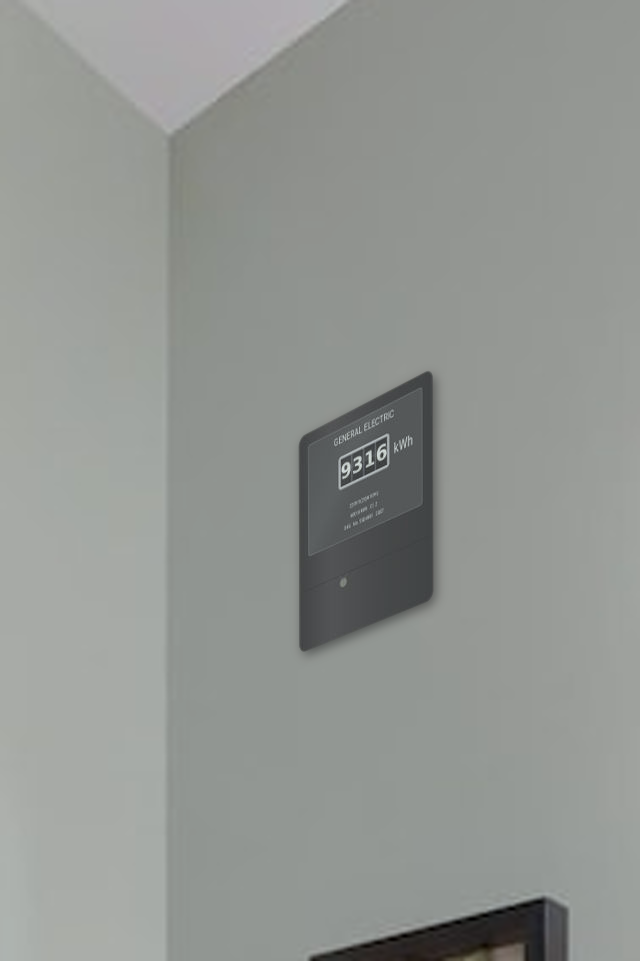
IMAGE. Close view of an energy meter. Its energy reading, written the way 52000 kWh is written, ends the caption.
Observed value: 9316 kWh
